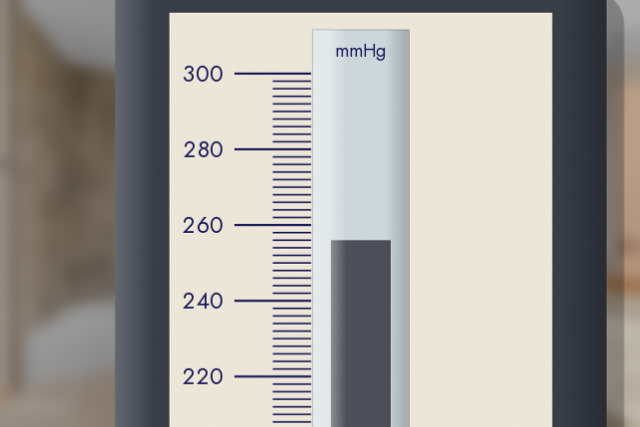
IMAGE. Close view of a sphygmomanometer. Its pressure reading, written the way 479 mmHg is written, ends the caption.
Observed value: 256 mmHg
